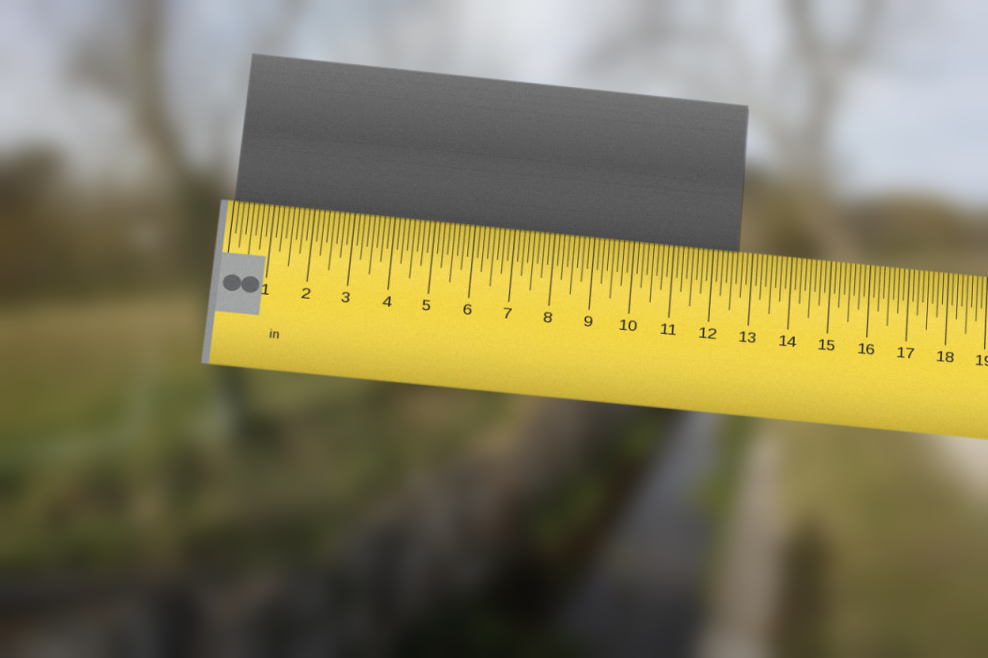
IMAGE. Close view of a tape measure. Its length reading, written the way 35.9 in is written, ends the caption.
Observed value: 12.625 in
